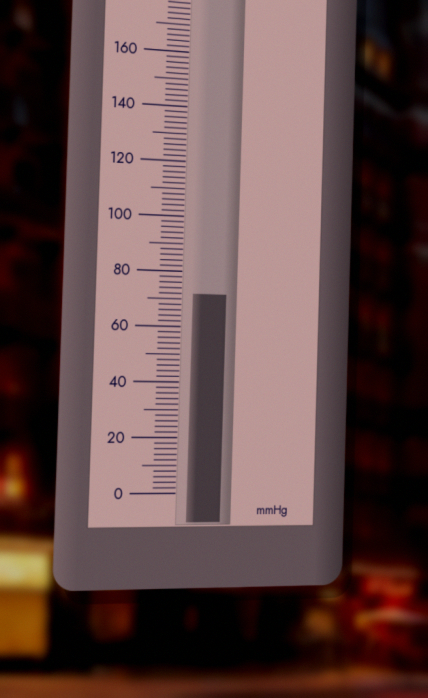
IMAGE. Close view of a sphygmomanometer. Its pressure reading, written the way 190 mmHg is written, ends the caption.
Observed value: 72 mmHg
